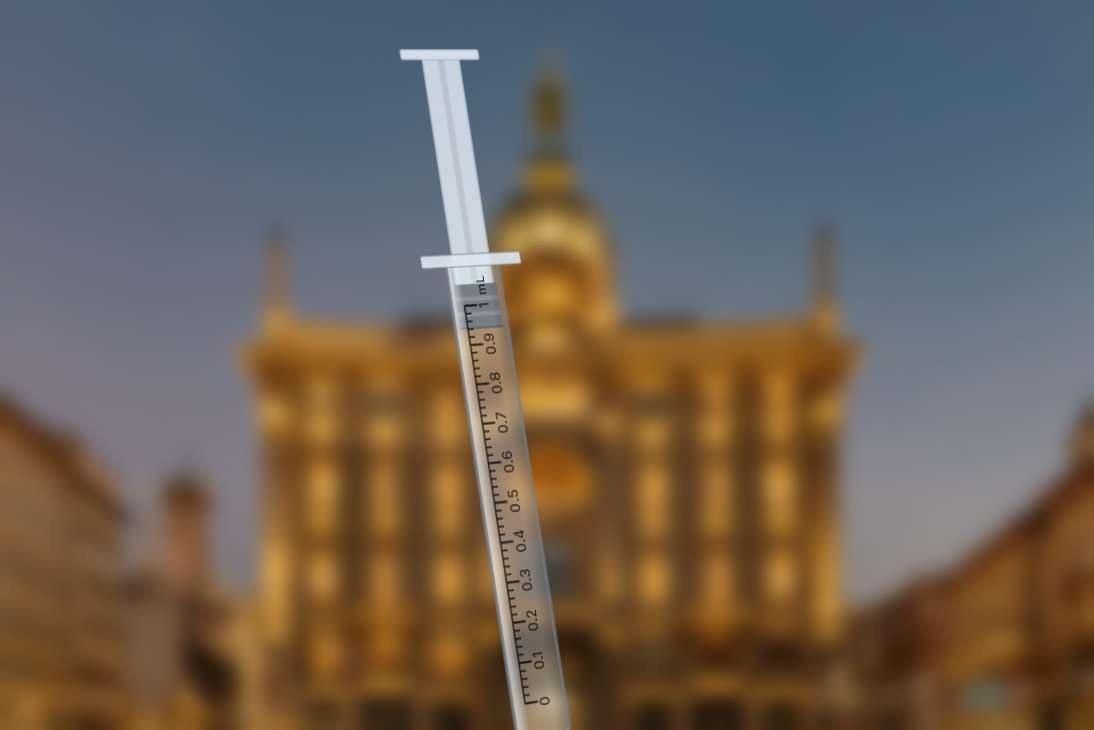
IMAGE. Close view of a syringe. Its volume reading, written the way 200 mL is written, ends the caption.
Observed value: 0.94 mL
